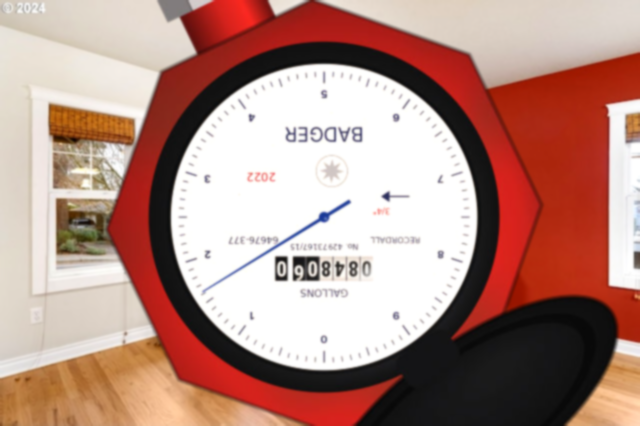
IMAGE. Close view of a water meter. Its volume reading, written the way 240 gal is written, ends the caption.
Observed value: 848061.6 gal
